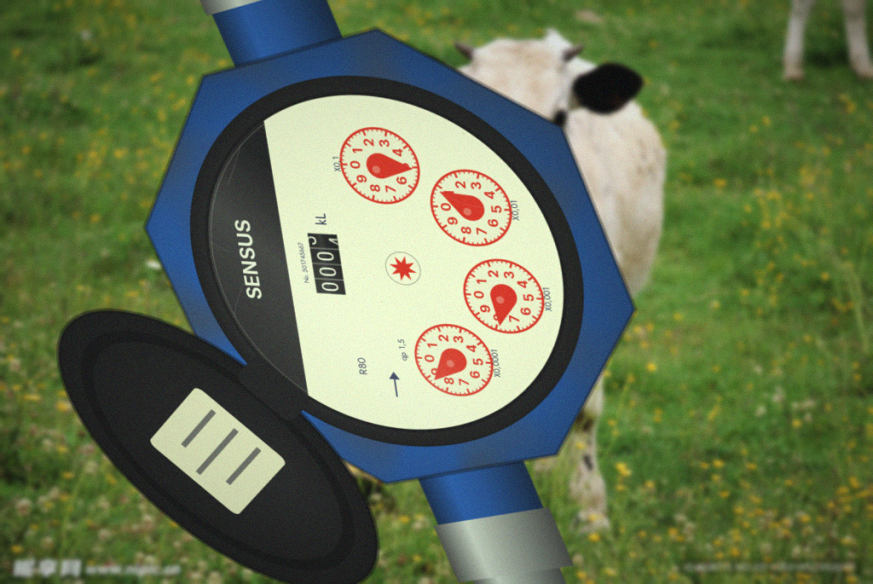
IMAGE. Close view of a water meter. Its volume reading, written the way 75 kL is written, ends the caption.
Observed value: 3.5078 kL
